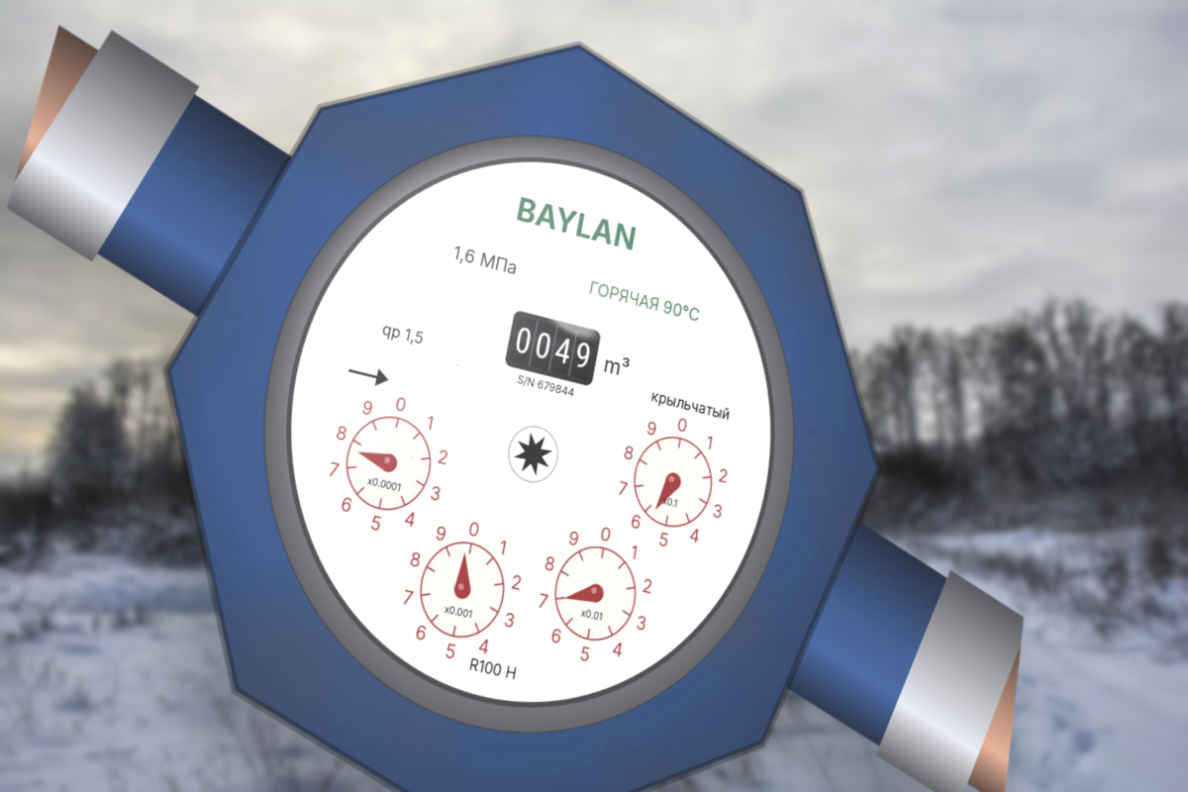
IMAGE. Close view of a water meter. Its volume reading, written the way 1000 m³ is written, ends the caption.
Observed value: 49.5697 m³
